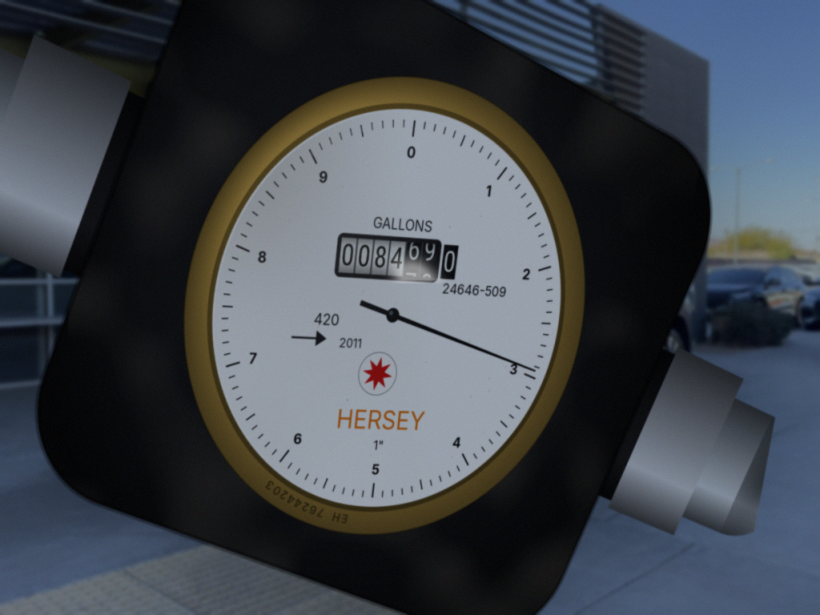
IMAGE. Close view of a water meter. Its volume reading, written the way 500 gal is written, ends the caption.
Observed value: 84692.9 gal
